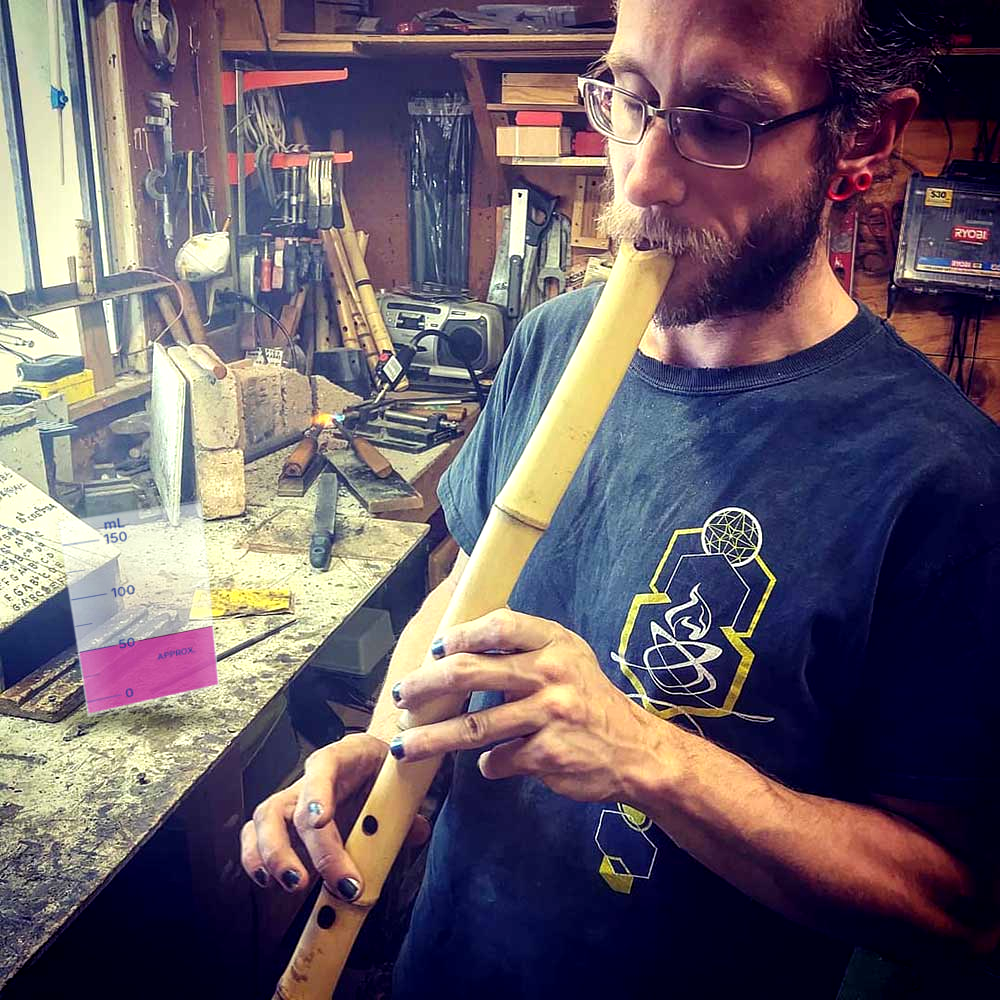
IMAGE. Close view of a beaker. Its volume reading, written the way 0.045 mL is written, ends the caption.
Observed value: 50 mL
